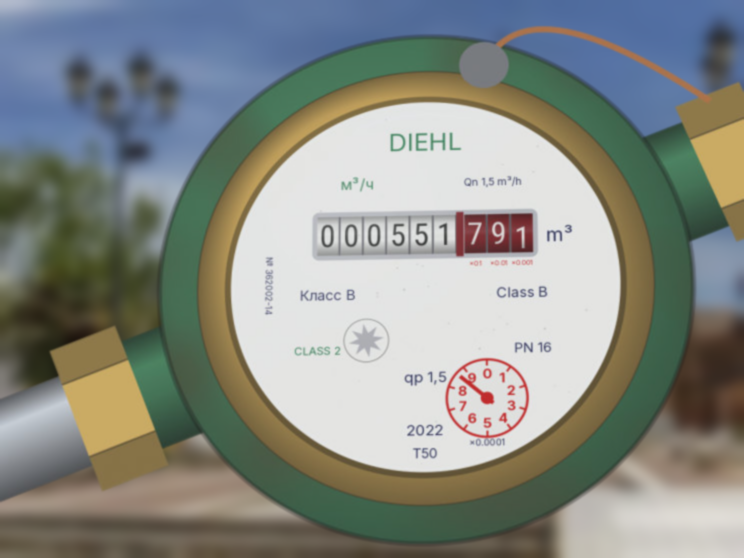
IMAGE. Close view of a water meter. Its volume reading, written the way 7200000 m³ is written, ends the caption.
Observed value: 551.7908 m³
